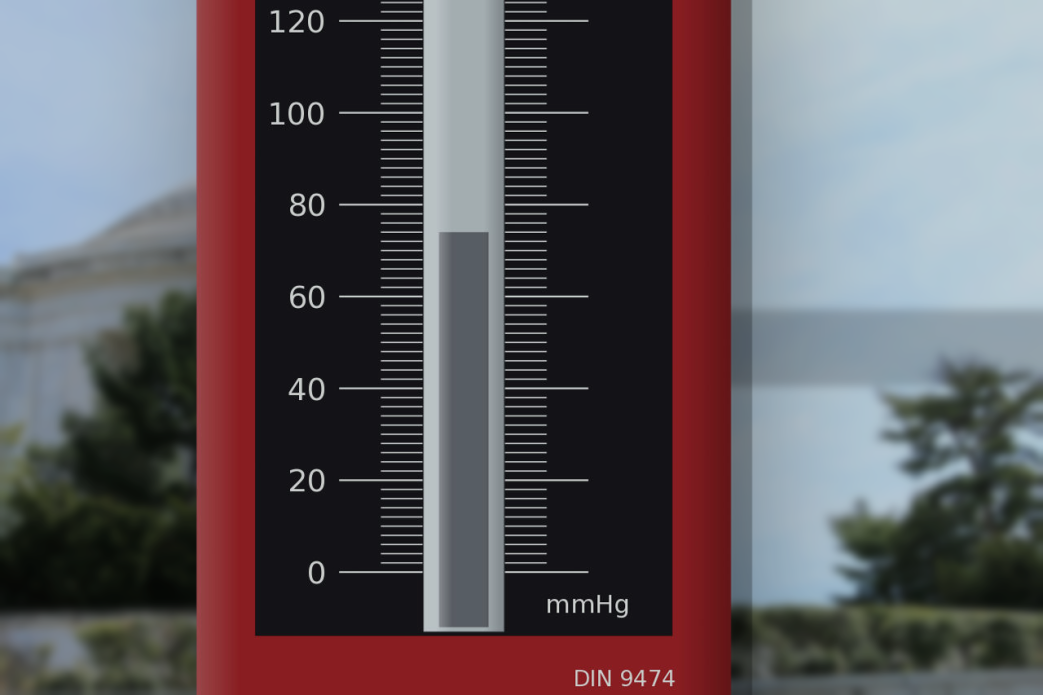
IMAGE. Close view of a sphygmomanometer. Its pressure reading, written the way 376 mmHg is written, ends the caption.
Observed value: 74 mmHg
